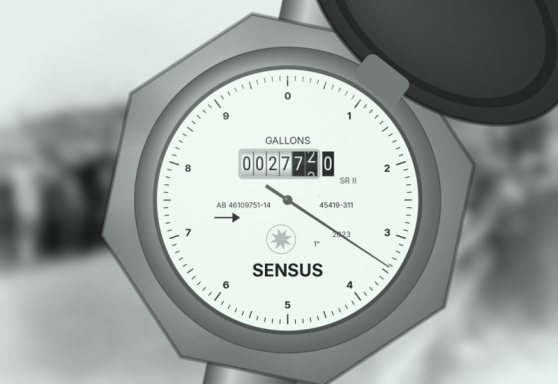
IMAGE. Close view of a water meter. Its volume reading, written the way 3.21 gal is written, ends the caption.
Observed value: 27723.4 gal
